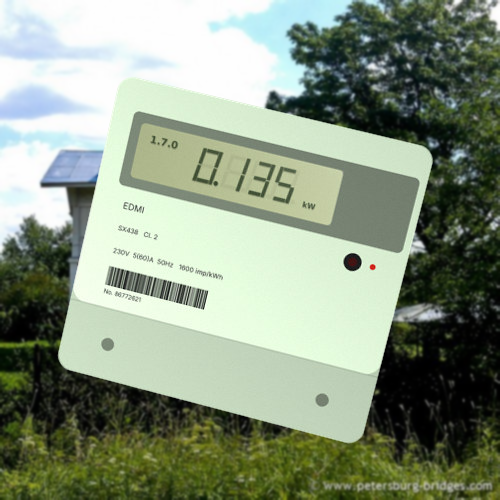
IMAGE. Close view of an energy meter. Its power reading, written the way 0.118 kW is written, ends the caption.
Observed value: 0.135 kW
